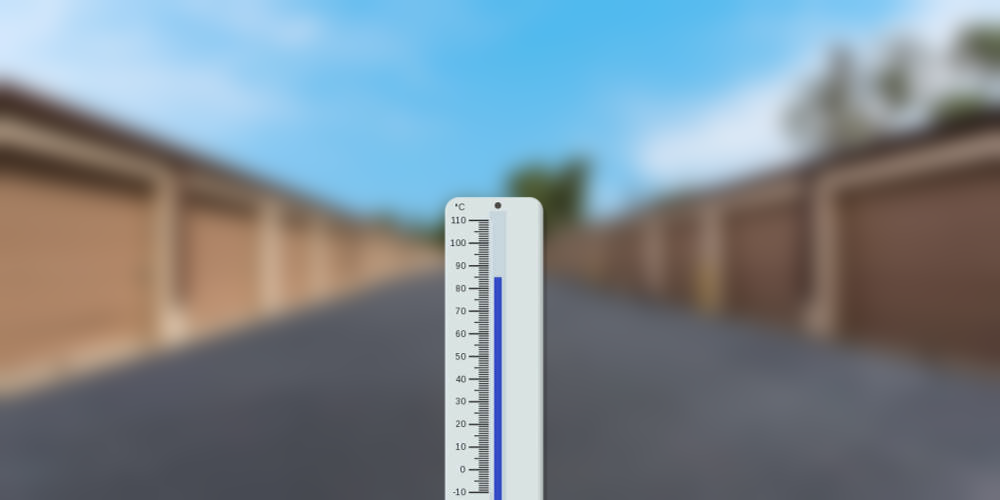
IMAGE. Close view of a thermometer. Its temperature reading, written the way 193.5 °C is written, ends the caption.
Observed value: 85 °C
